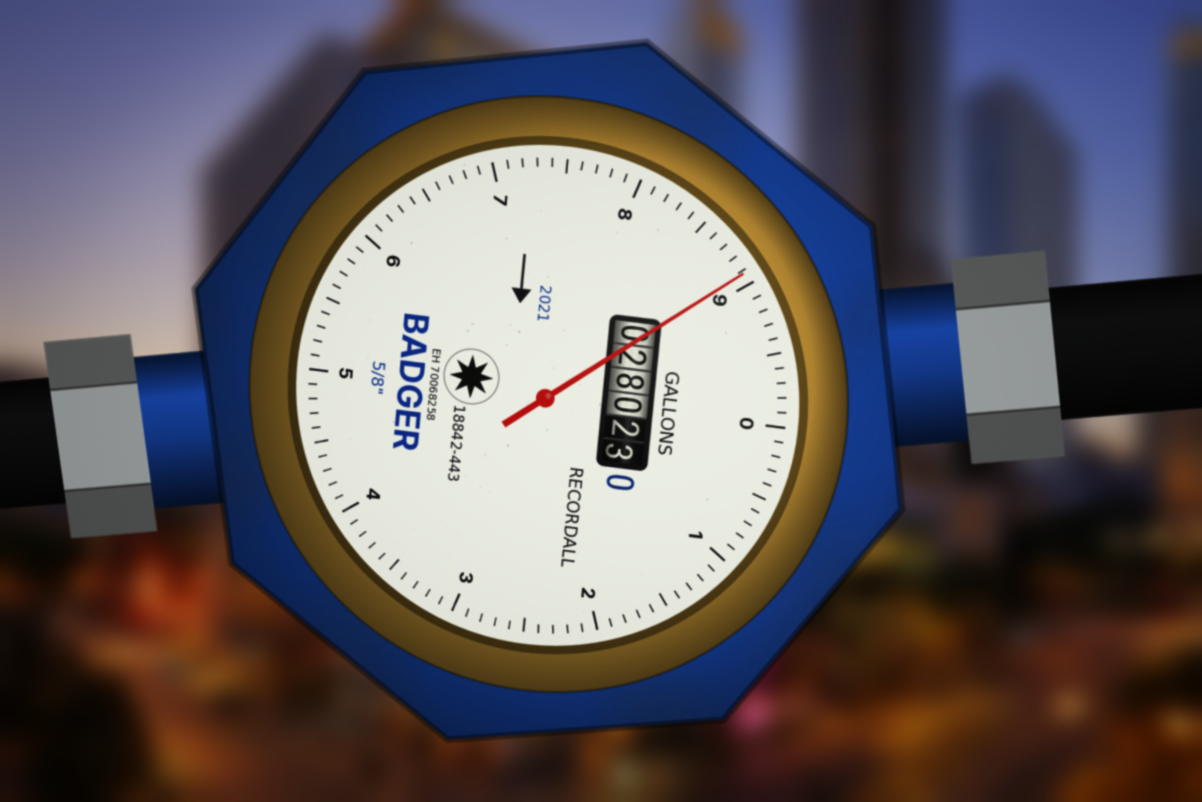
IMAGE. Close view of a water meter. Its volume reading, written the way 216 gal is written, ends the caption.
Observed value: 280228.9 gal
